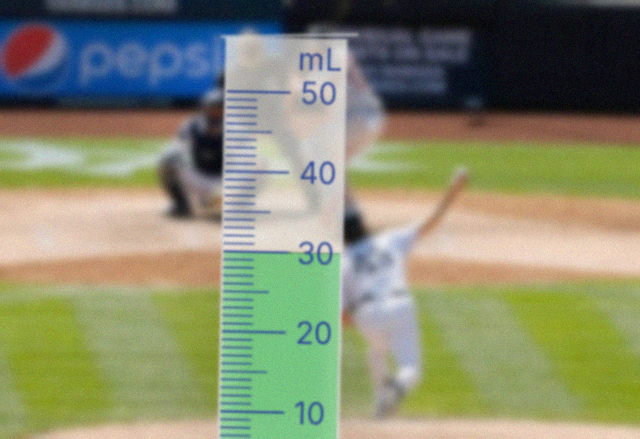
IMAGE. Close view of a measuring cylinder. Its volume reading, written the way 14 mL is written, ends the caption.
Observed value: 30 mL
